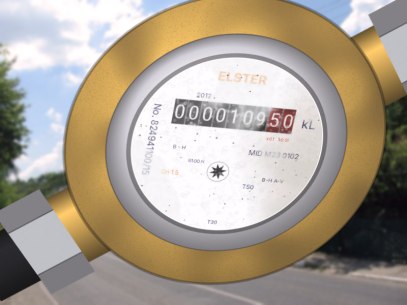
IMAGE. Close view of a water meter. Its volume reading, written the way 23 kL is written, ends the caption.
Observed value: 109.50 kL
